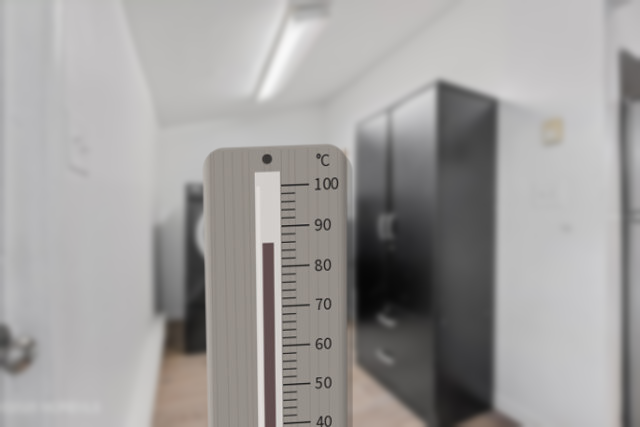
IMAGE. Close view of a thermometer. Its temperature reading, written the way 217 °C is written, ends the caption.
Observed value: 86 °C
